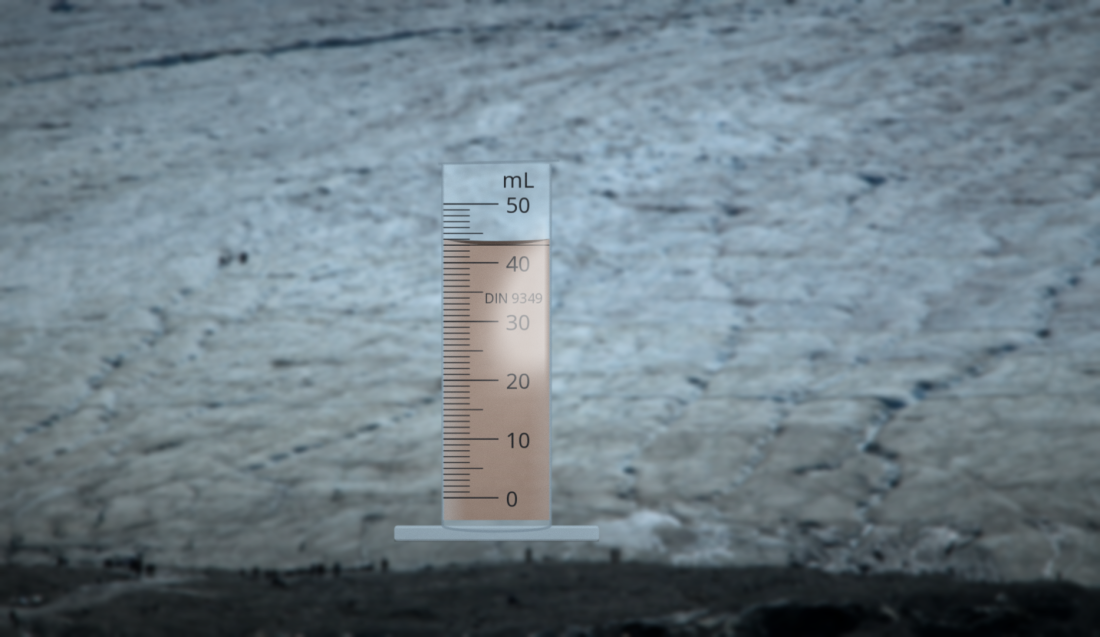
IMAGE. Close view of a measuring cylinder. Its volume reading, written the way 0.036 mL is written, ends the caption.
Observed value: 43 mL
